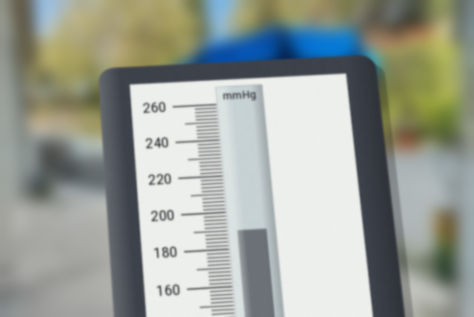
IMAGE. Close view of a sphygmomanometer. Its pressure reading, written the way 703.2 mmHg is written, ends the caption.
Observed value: 190 mmHg
